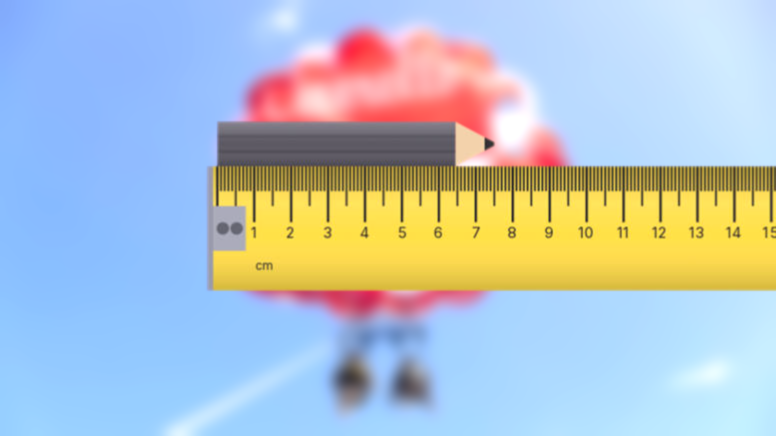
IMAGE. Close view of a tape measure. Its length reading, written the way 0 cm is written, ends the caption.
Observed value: 7.5 cm
